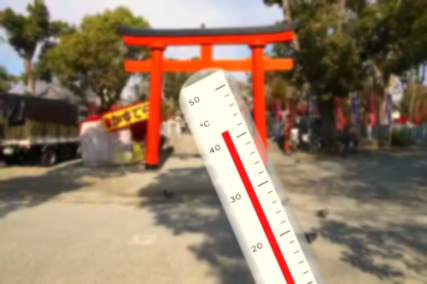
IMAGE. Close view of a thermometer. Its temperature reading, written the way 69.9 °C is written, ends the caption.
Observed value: 42 °C
